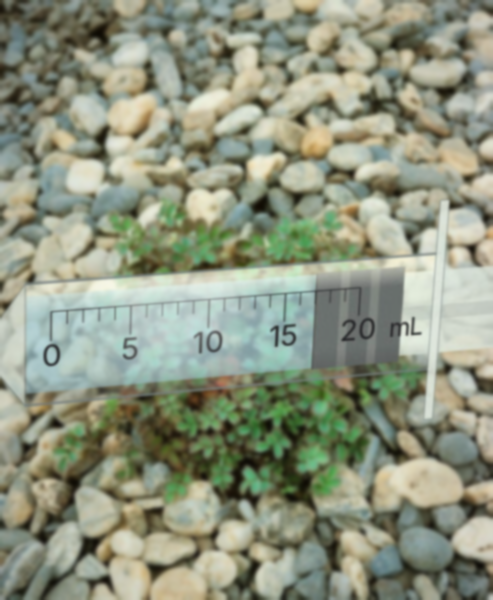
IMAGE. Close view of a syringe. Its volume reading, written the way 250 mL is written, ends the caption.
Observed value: 17 mL
